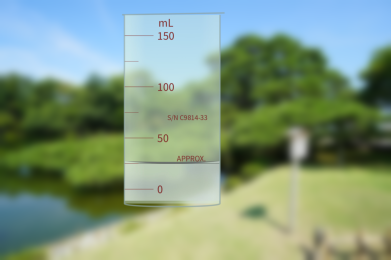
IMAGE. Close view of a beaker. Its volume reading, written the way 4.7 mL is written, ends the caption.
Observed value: 25 mL
